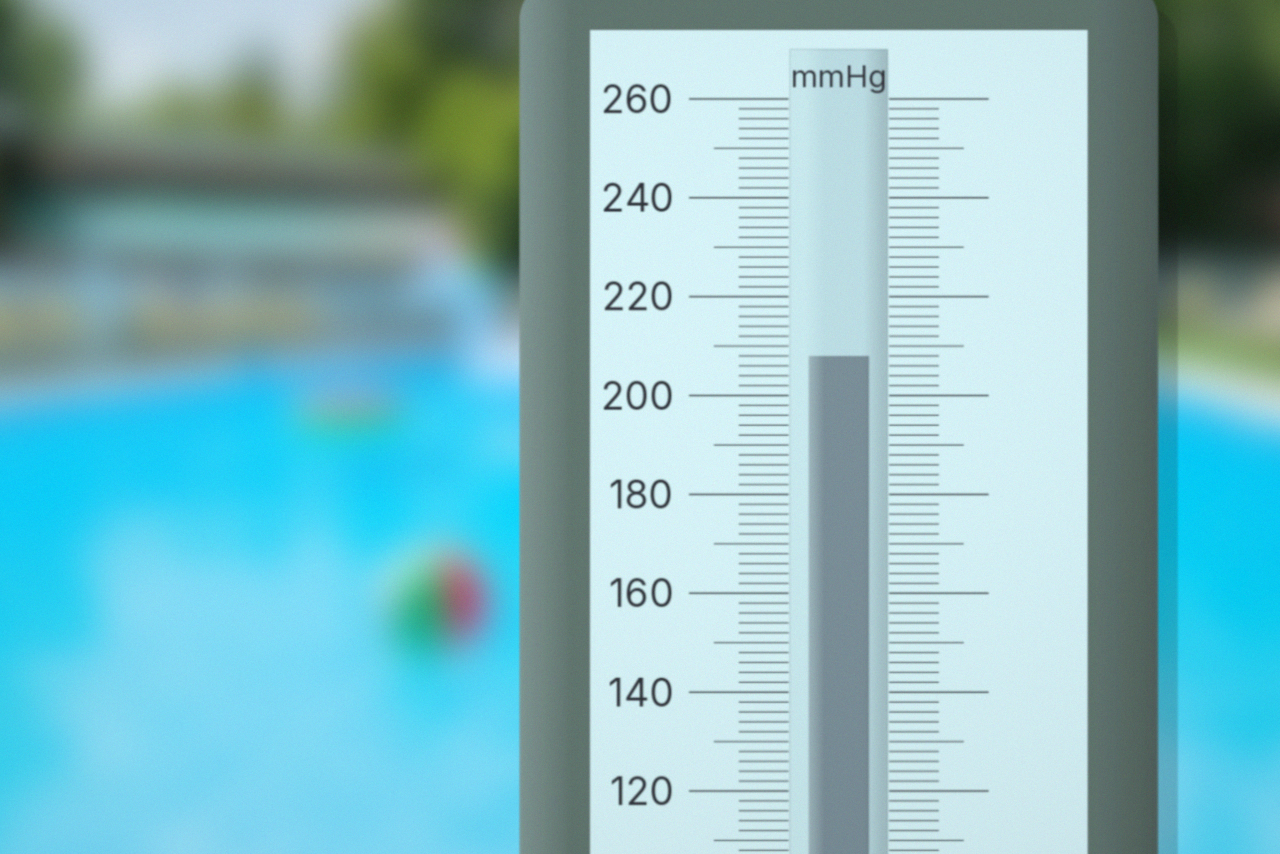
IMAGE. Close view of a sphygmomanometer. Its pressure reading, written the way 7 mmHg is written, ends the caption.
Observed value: 208 mmHg
